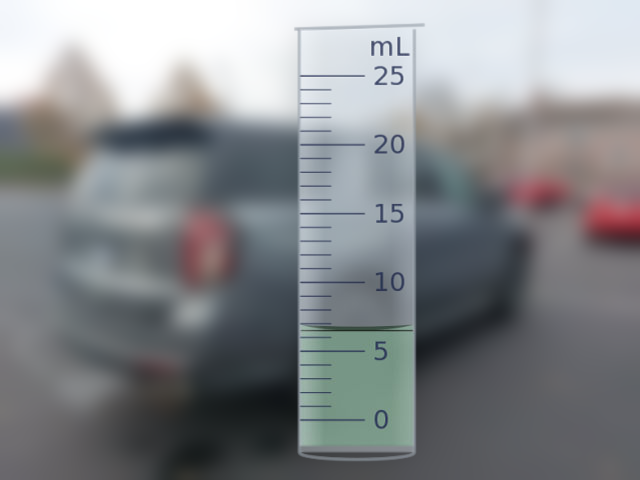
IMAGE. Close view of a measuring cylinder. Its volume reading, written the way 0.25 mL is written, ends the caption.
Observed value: 6.5 mL
